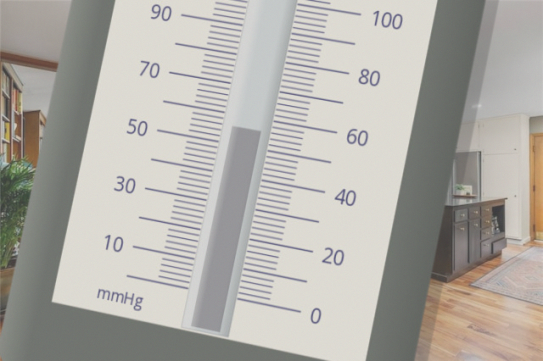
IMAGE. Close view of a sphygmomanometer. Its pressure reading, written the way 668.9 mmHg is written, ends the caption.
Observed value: 56 mmHg
